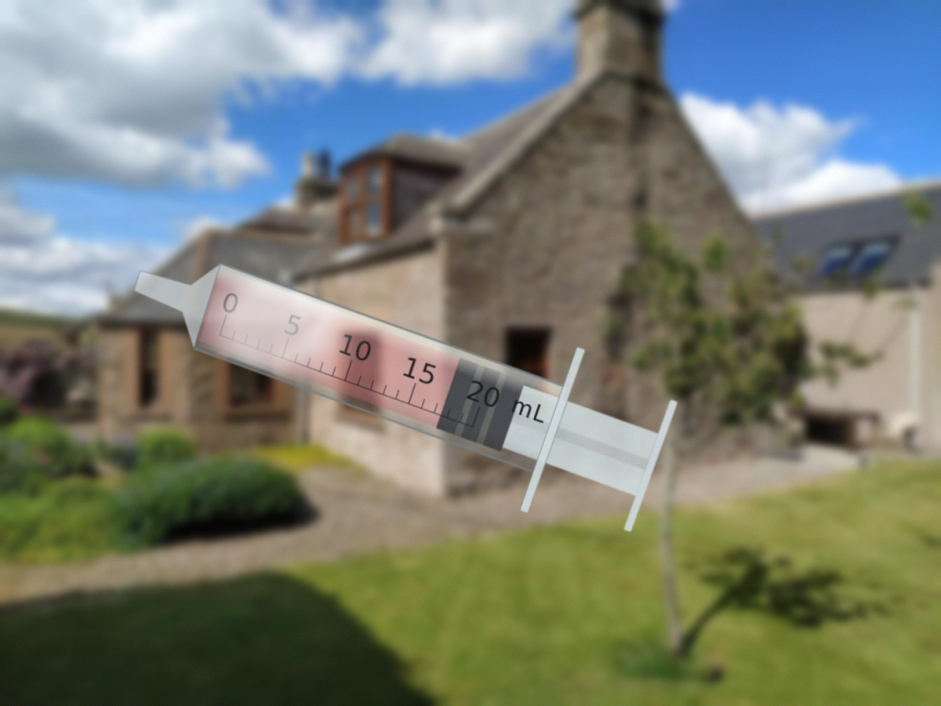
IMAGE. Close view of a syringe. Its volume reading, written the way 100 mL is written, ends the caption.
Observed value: 17.5 mL
